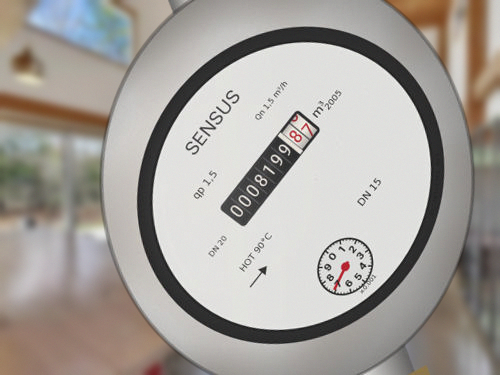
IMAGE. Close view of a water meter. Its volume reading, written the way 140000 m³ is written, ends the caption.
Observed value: 8199.867 m³
